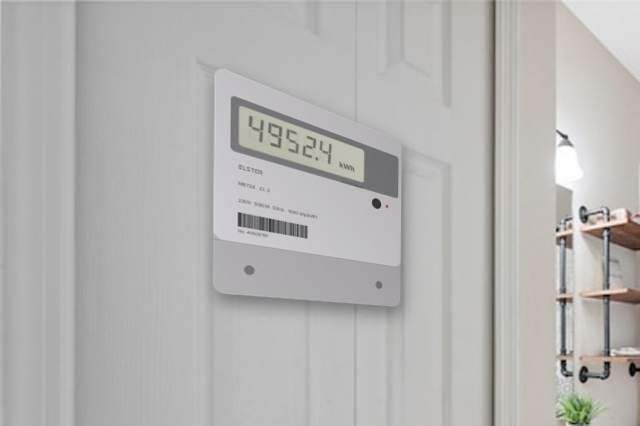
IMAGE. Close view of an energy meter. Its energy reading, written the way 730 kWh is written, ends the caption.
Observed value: 4952.4 kWh
